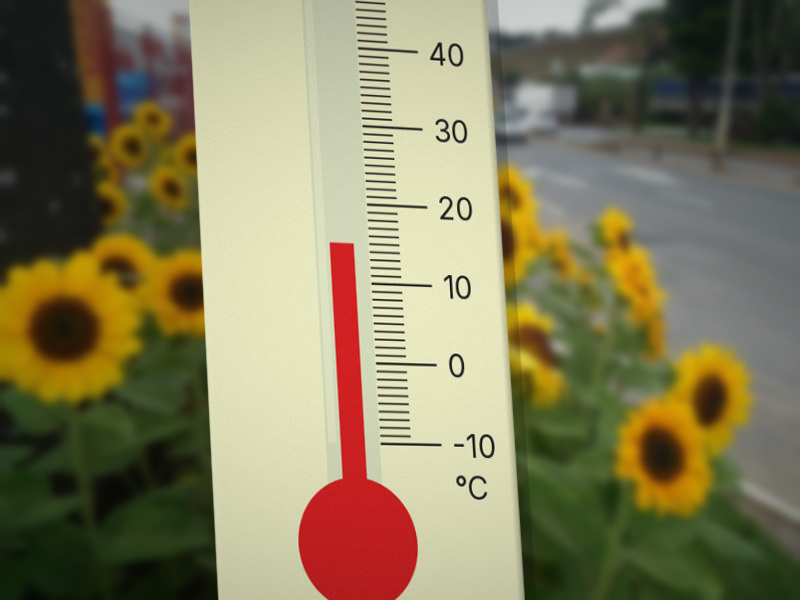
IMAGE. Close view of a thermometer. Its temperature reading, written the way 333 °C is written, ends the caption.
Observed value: 15 °C
